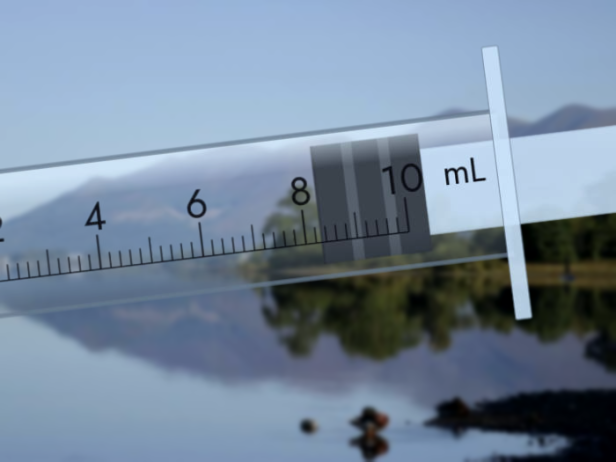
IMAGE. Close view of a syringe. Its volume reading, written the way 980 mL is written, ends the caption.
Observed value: 8.3 mL
